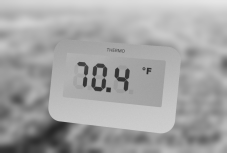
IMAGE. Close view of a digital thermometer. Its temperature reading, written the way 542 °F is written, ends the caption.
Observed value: 70.4 °F
